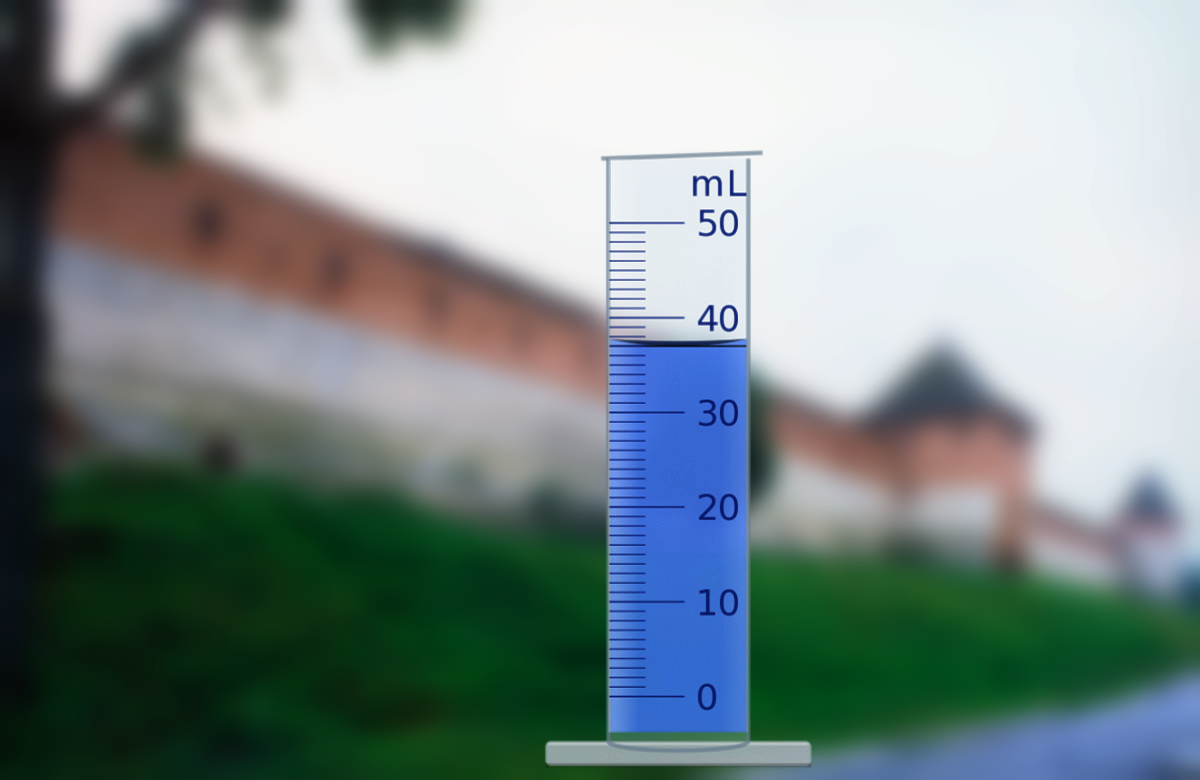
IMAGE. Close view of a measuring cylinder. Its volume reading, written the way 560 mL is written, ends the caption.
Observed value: 37 mL
